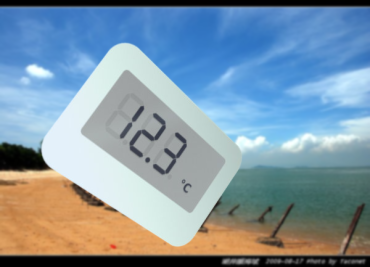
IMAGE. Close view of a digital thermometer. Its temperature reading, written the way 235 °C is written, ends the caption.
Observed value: 12.3 °C
